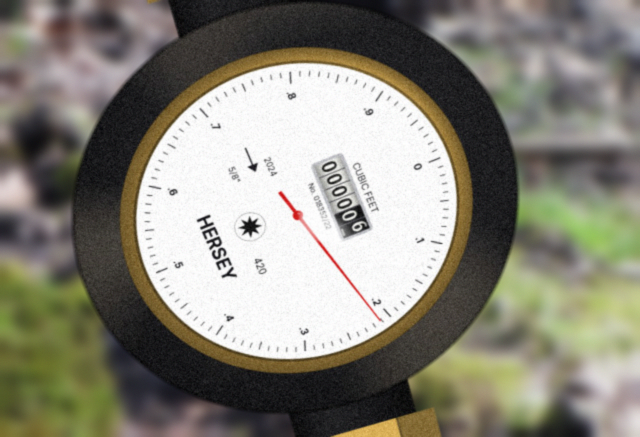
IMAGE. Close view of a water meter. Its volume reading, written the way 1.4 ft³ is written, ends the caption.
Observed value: 6.21 ft³
